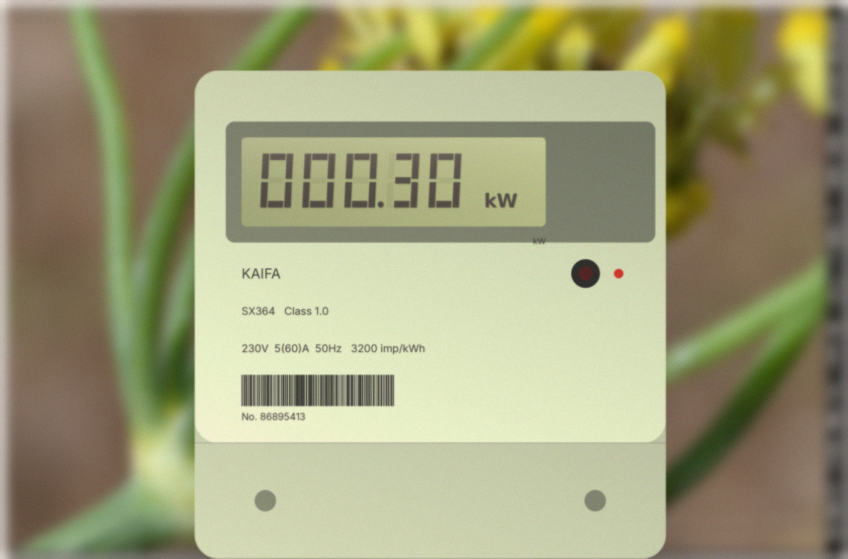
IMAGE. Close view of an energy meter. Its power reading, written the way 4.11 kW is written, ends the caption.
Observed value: 0.30 kW
